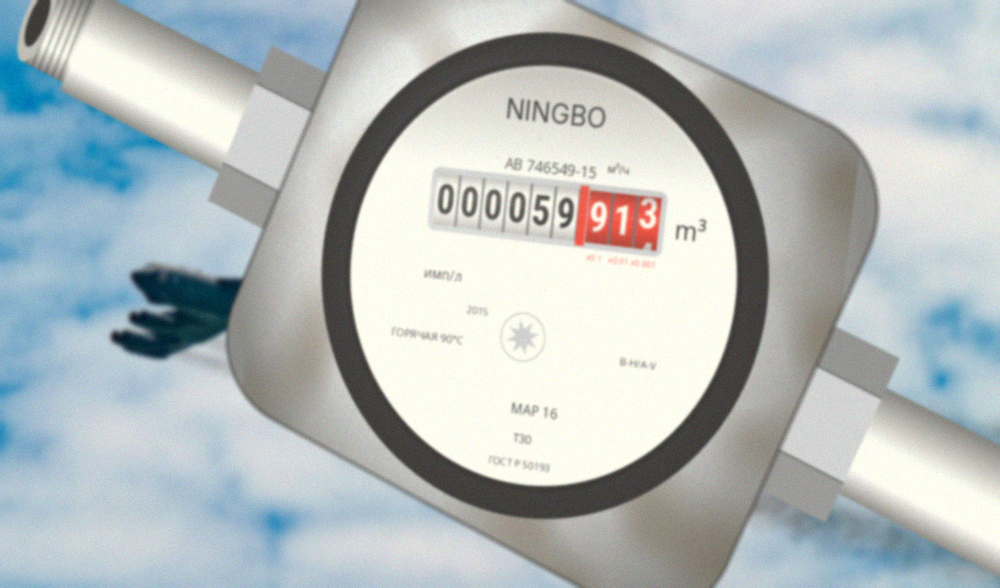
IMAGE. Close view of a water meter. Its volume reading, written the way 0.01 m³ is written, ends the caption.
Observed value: 59.913 m³
